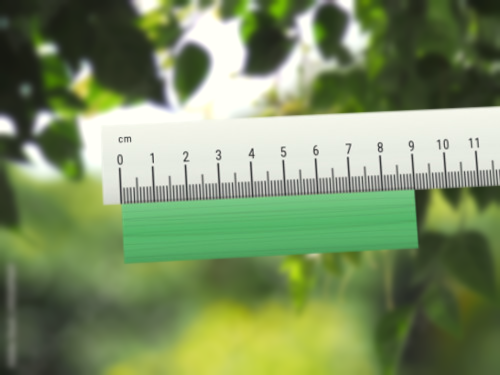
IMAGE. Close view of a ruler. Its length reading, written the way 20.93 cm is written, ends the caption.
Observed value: 9 cm
